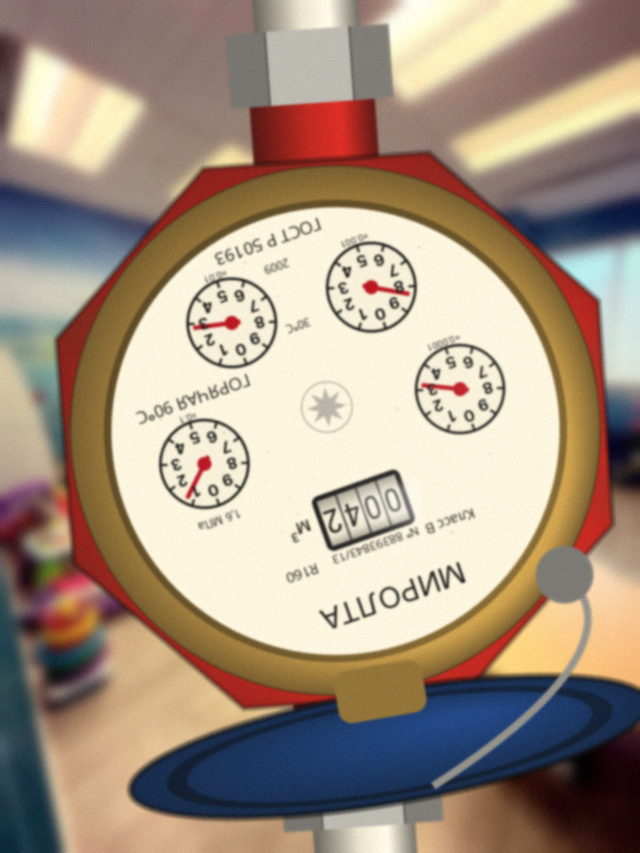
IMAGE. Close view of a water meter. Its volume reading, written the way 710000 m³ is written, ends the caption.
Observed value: 42.1283 m³
